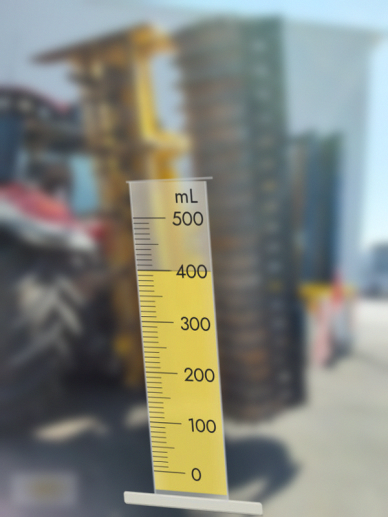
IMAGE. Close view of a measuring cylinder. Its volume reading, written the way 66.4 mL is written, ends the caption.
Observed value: 400 mL
